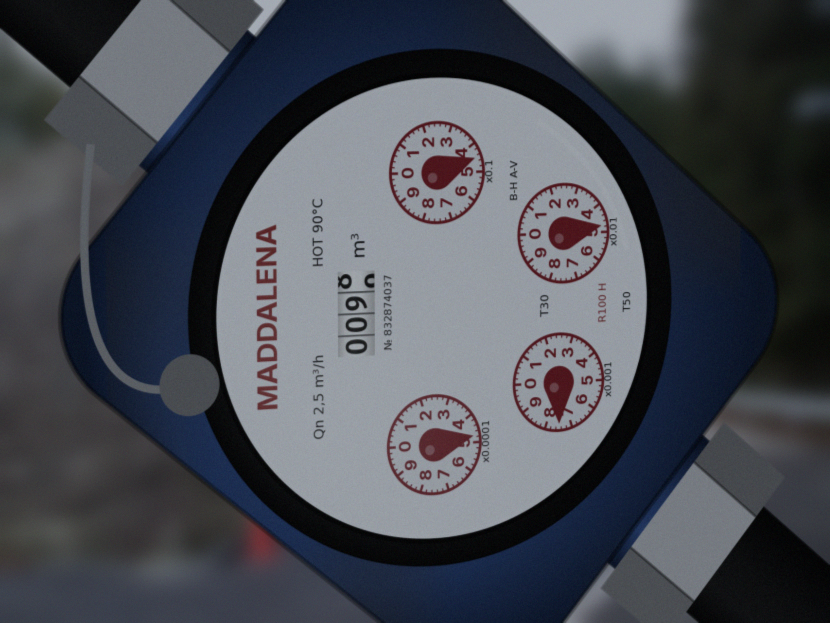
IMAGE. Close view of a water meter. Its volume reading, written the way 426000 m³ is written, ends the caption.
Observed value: 98.4474 m³
